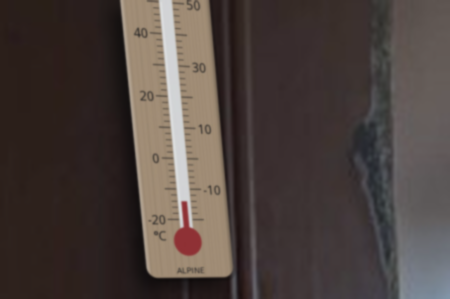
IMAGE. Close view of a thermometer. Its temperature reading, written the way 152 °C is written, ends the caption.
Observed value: -14 °C
